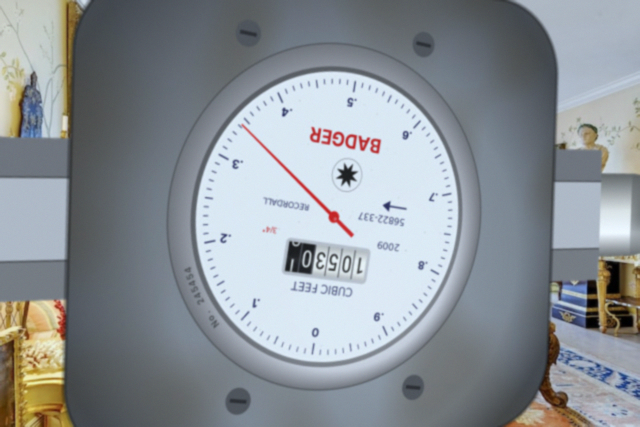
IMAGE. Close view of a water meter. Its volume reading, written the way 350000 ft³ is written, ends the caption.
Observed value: 105301.34 ft³
